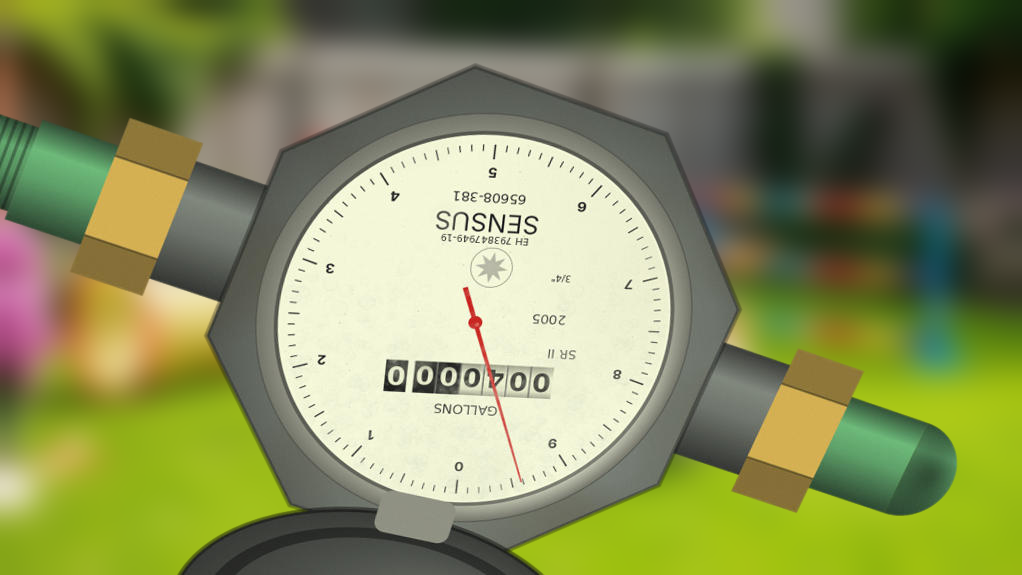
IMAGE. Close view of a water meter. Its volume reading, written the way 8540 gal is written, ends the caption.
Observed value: 39999.4 gal
